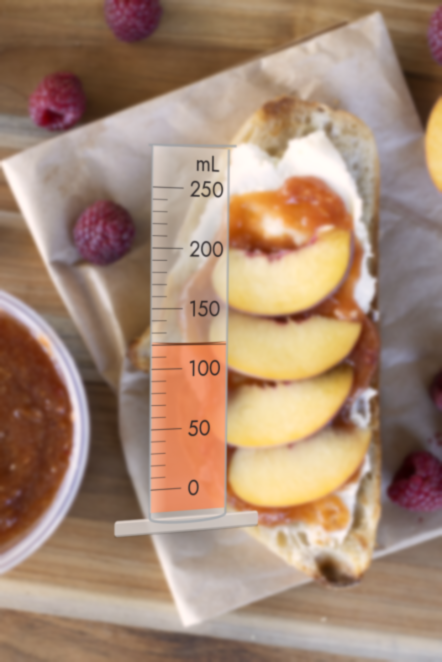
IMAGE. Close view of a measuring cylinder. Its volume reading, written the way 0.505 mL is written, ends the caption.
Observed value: 120 mL
